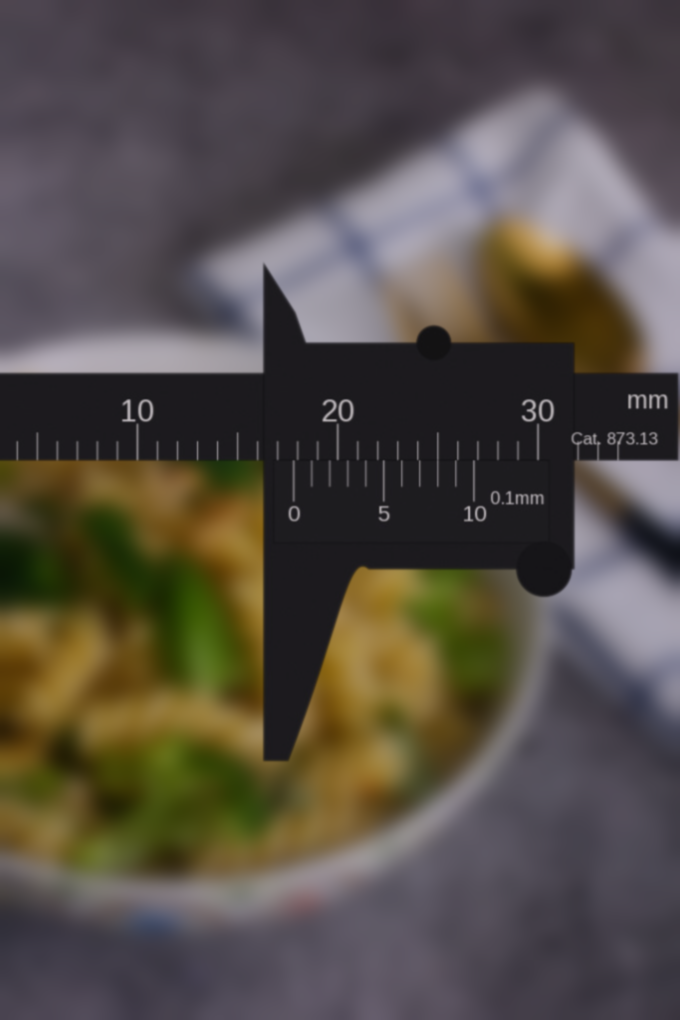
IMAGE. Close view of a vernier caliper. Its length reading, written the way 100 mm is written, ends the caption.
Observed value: 17.8 mm
